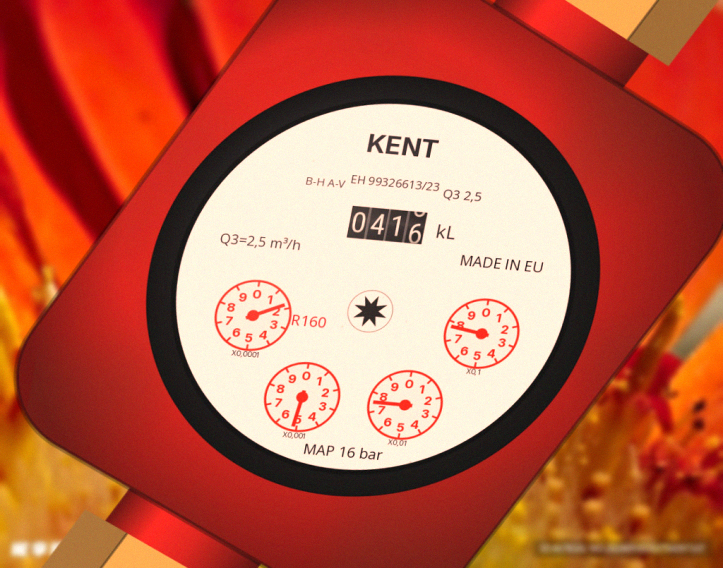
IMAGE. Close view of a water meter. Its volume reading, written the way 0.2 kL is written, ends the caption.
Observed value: 415.7751 kL
